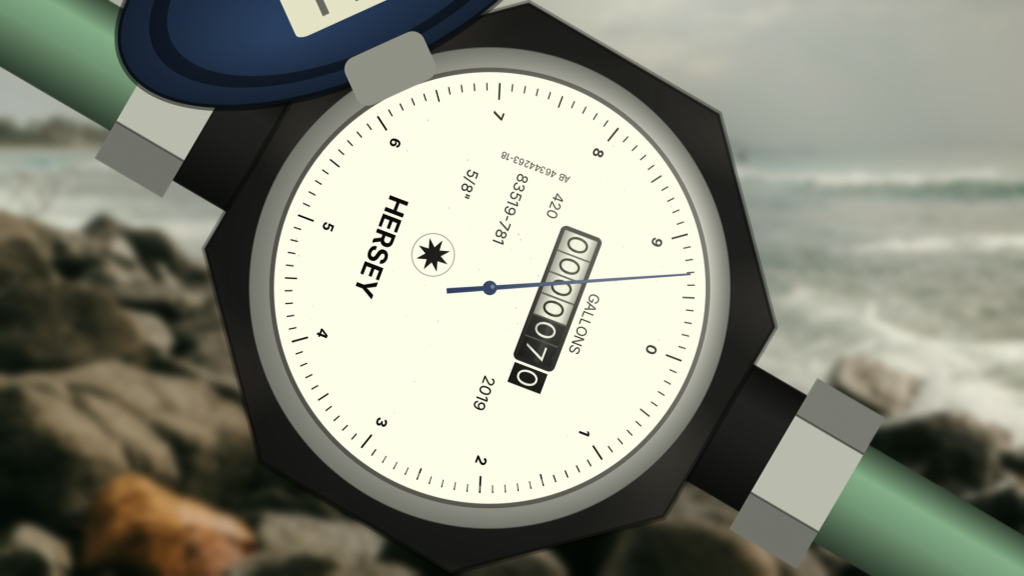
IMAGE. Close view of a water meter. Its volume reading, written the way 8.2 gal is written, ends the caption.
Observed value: 69.3 gal
